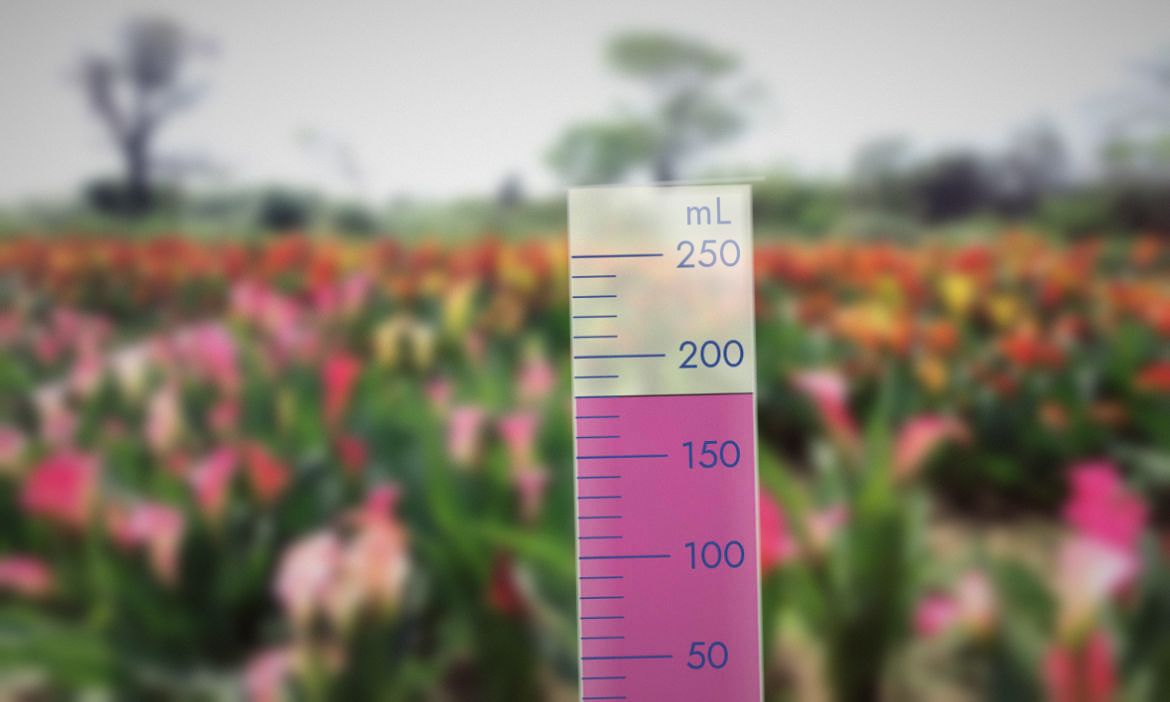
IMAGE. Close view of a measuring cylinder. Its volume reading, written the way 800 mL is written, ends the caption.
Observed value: 180 mL
